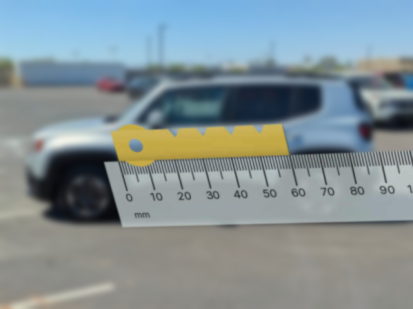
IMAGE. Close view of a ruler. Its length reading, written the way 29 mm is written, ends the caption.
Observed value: 60 mm
